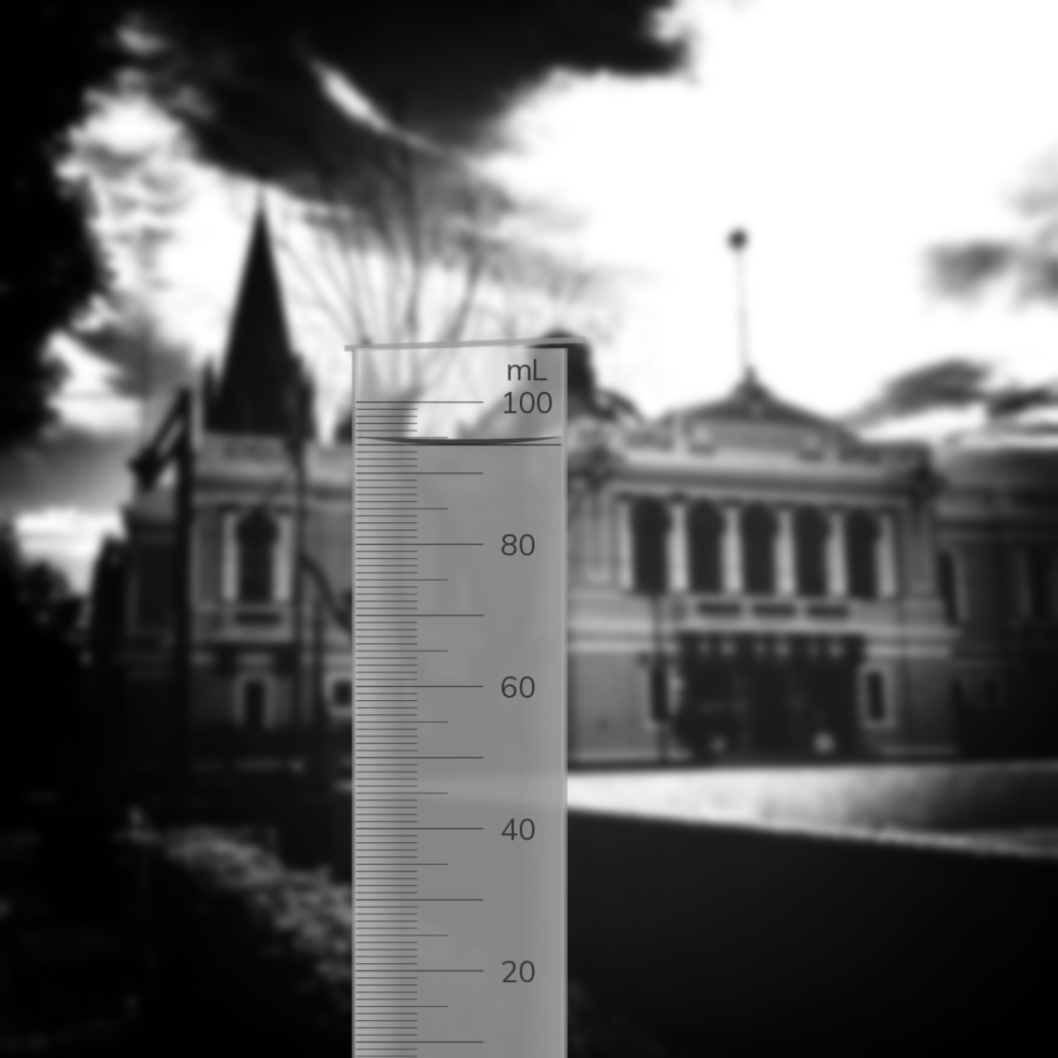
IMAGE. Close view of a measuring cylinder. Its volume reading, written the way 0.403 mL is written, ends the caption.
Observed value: 94 mL
